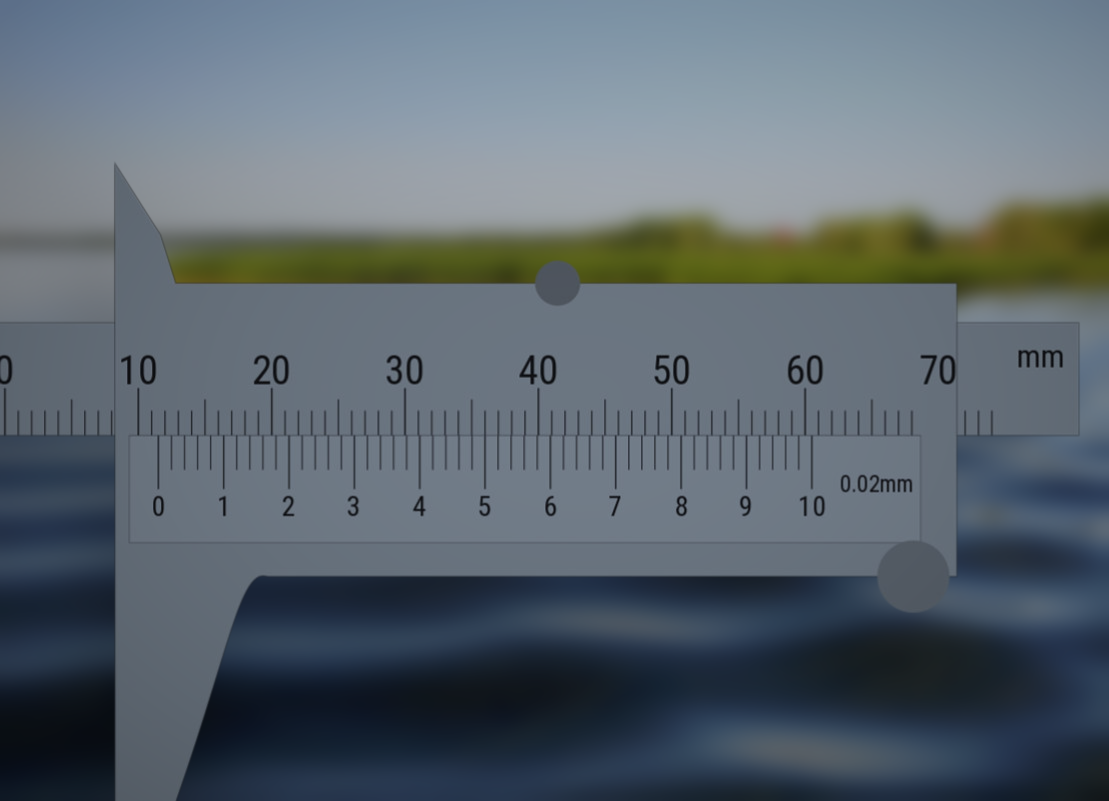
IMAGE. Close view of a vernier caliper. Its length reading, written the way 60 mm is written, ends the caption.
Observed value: 11.5 mm
